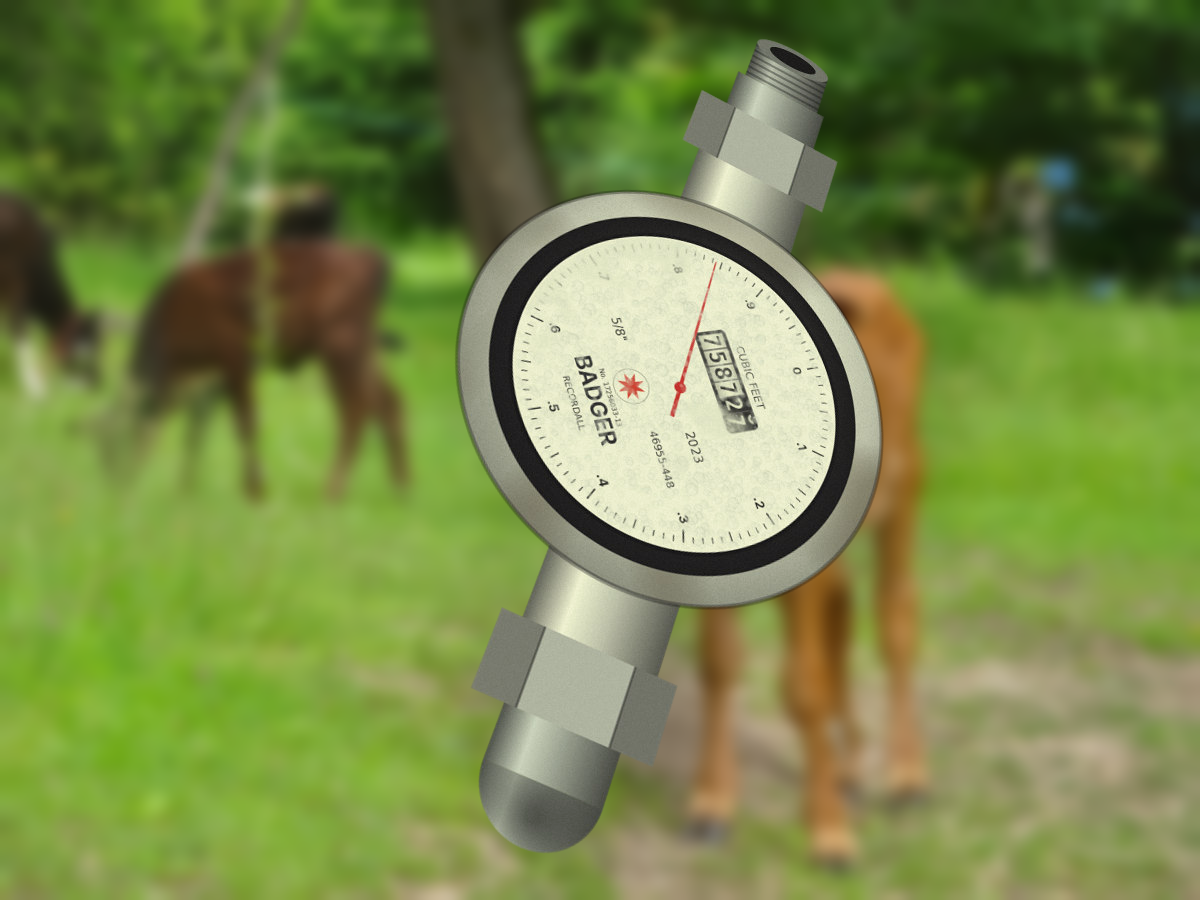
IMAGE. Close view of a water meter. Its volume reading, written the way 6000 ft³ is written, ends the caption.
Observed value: 758726.84 ft³
